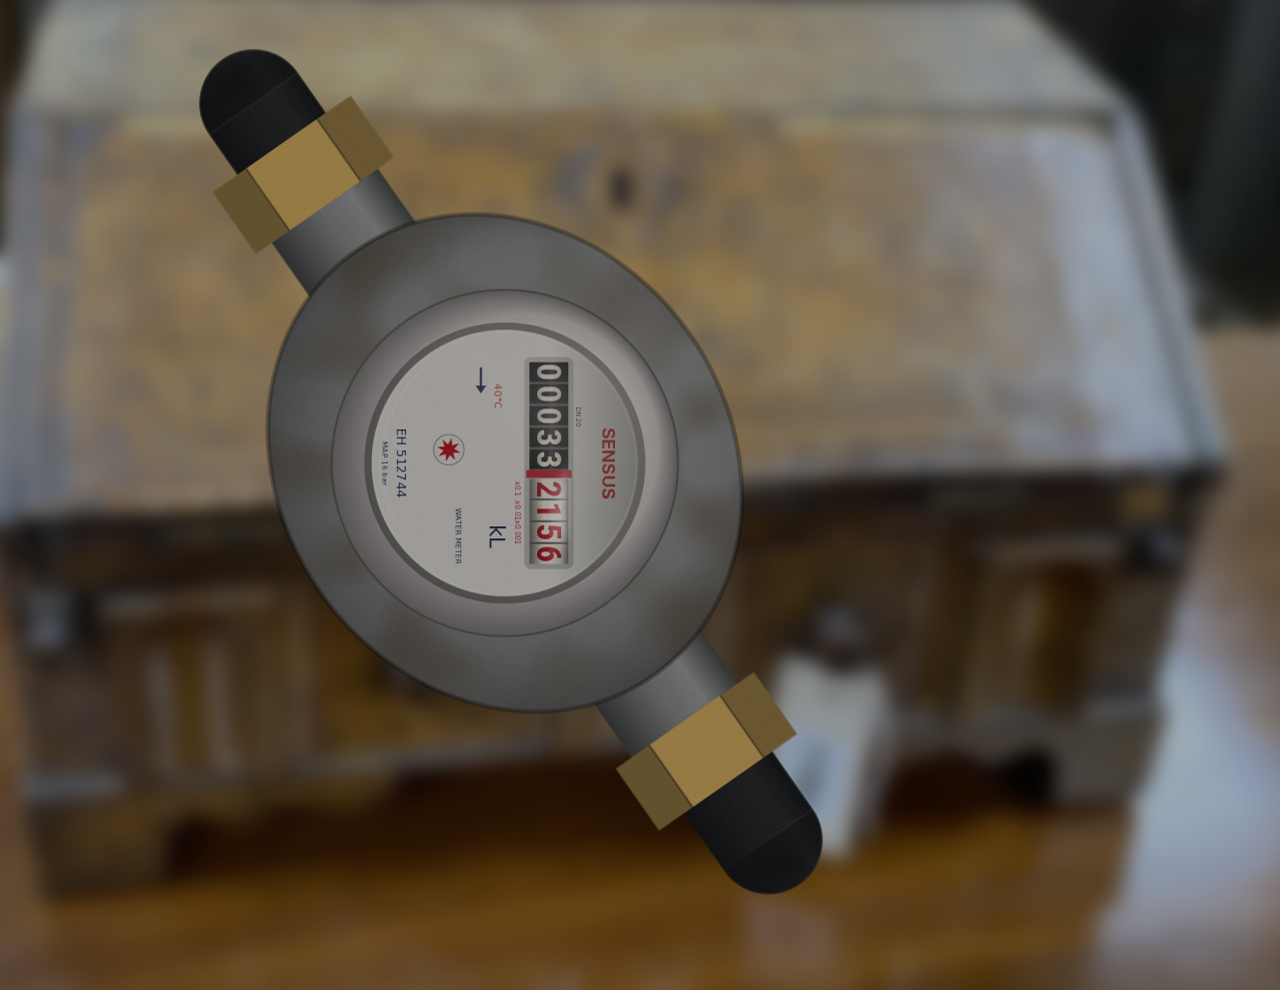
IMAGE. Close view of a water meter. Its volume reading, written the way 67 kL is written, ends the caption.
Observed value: 33.2156 kL
